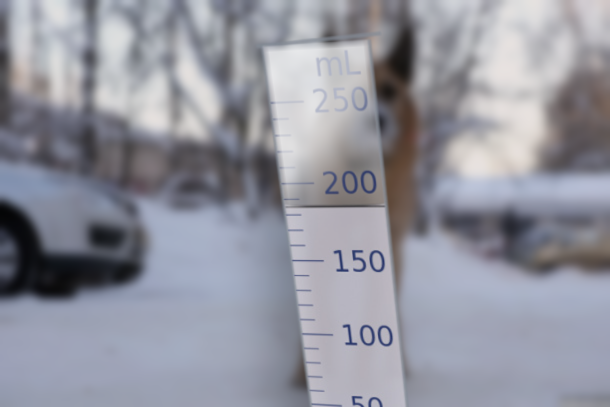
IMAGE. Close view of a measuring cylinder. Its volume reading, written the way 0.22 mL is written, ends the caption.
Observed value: 185 mL
